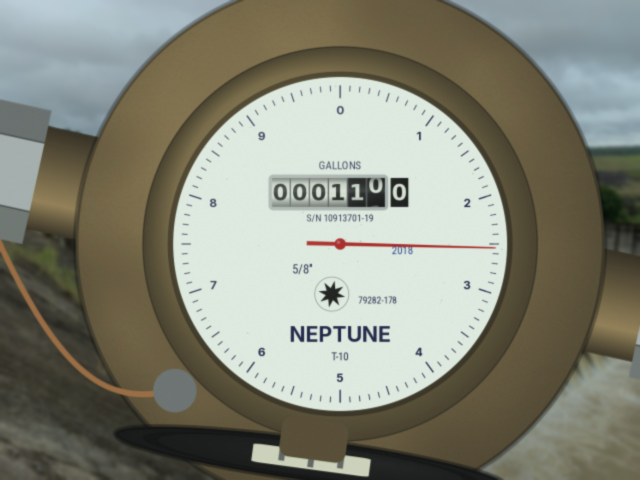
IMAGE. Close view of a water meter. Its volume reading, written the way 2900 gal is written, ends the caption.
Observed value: 1102.5 gal
